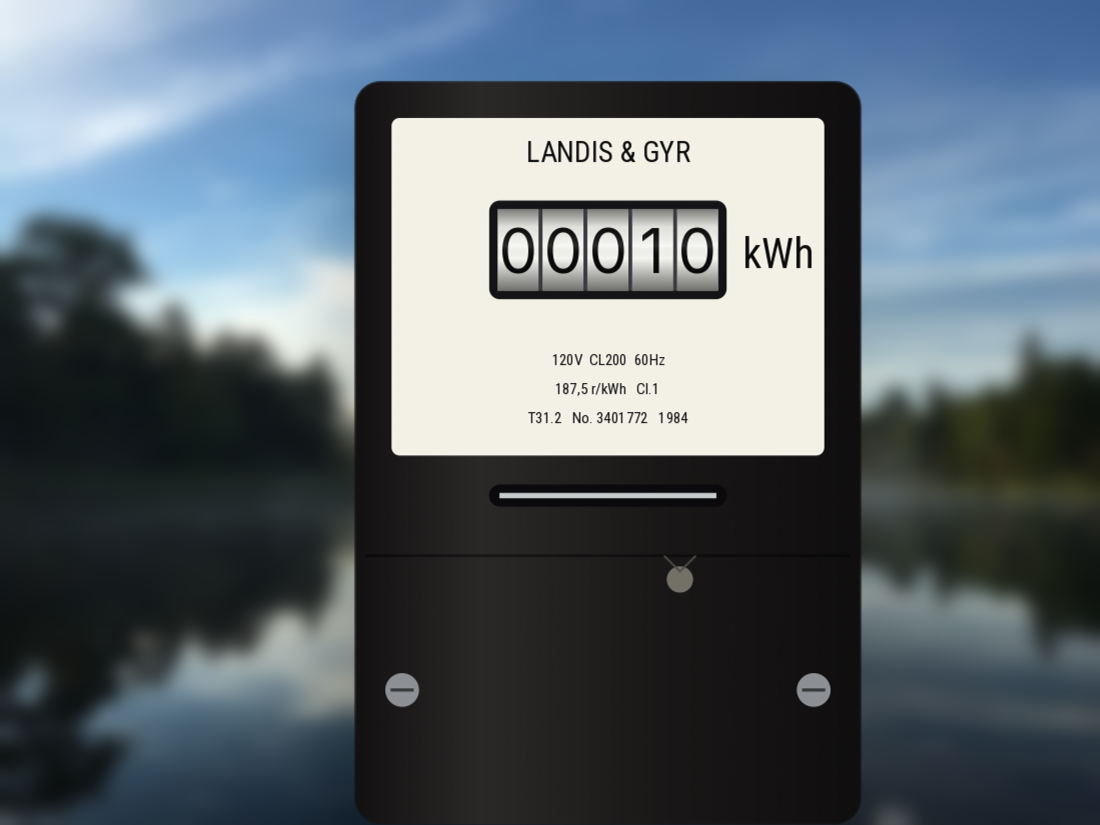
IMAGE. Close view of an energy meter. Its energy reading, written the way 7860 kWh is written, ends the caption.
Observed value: 10 kWh
